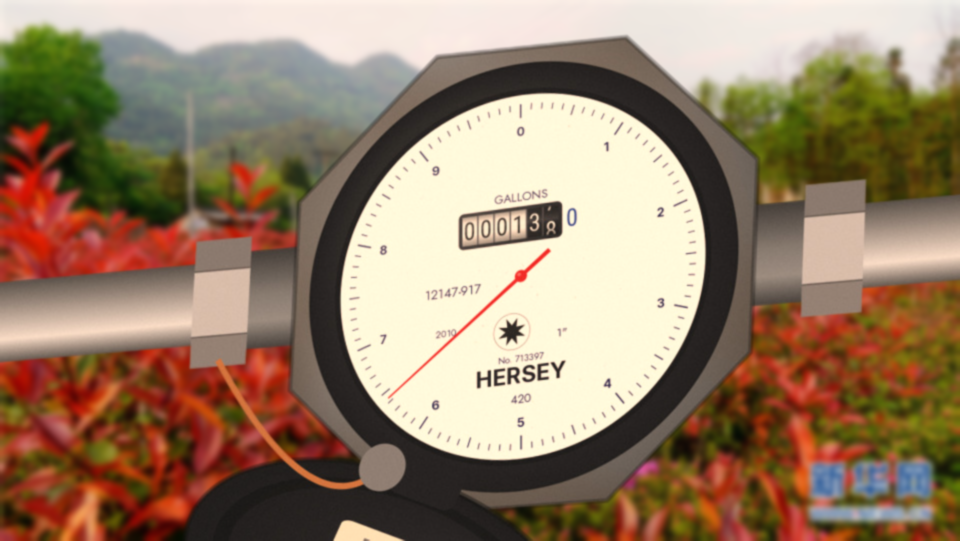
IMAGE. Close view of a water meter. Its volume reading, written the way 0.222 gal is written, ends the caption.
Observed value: 1376.4 gal
